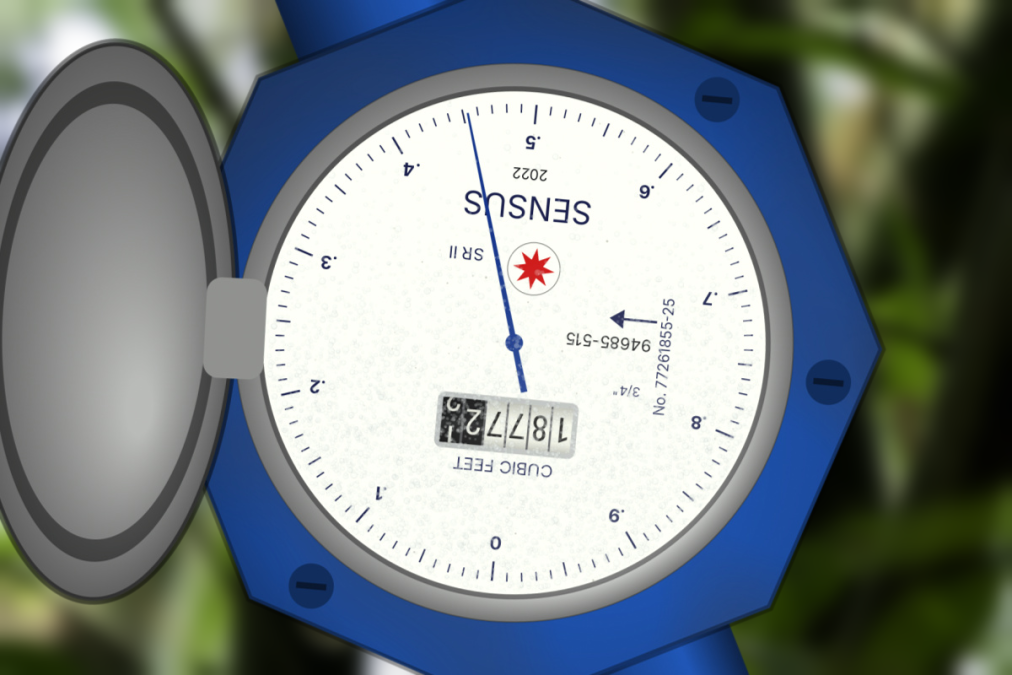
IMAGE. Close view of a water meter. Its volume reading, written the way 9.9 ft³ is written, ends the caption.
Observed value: 187721.45 ft³
